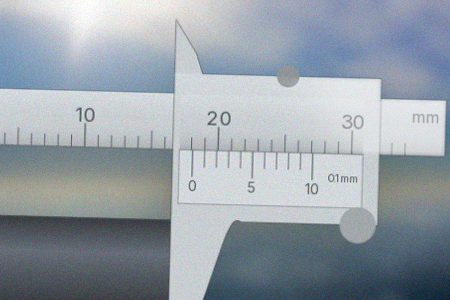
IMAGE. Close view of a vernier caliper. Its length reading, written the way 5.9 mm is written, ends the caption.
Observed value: 18.1 mm
